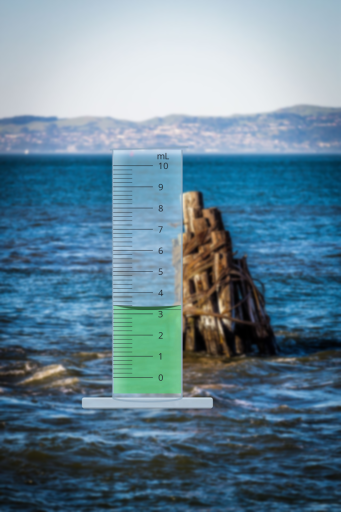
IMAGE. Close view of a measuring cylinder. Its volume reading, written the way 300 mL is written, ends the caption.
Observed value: 3.2 mL
